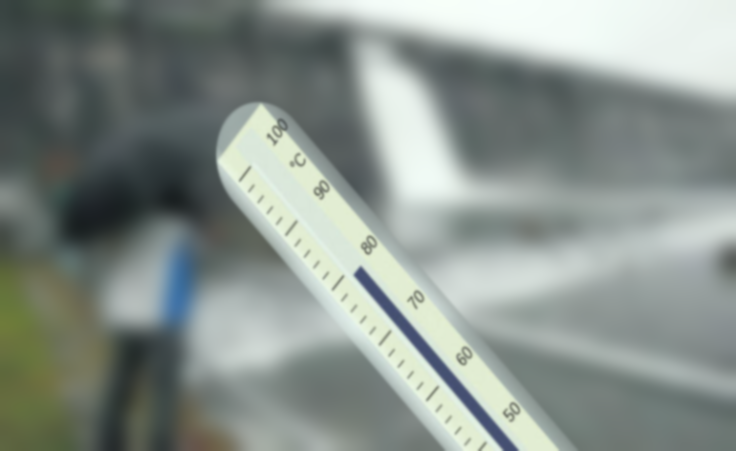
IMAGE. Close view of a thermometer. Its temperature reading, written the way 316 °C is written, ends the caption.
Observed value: 79 °C
